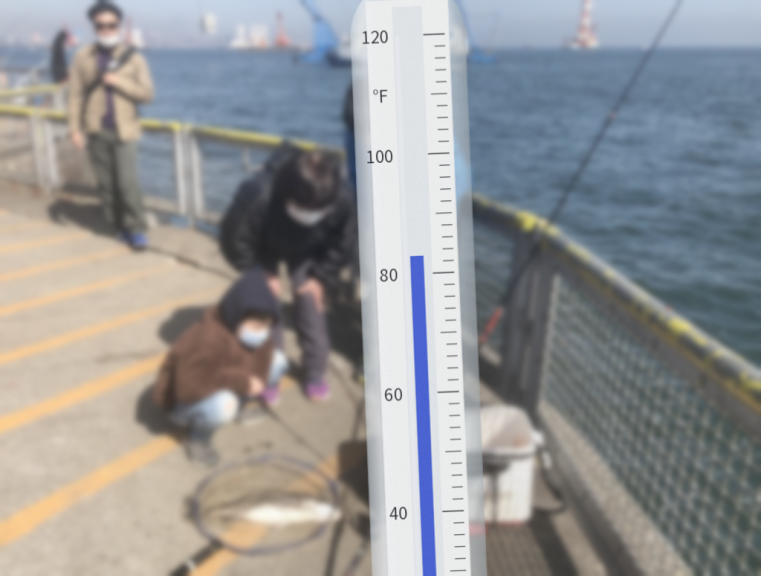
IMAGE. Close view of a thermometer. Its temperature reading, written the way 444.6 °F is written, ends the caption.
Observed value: 83 °F
